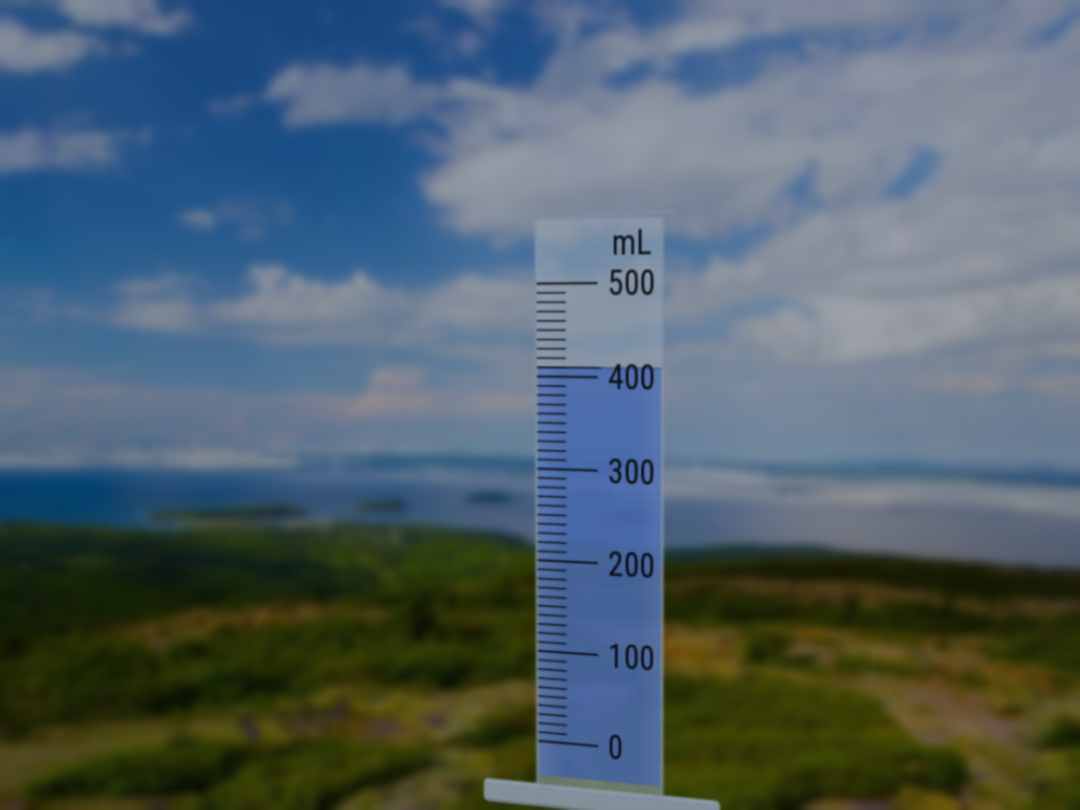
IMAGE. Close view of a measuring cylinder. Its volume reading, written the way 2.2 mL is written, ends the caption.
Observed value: 410 mL
